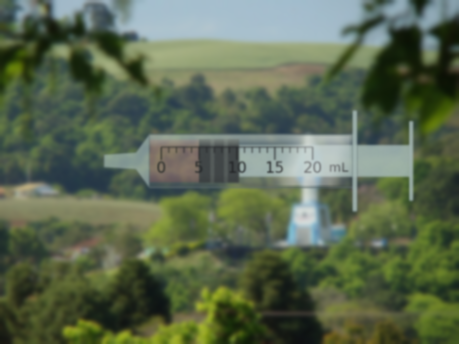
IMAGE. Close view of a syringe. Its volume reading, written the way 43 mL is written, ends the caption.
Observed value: 5 mL
